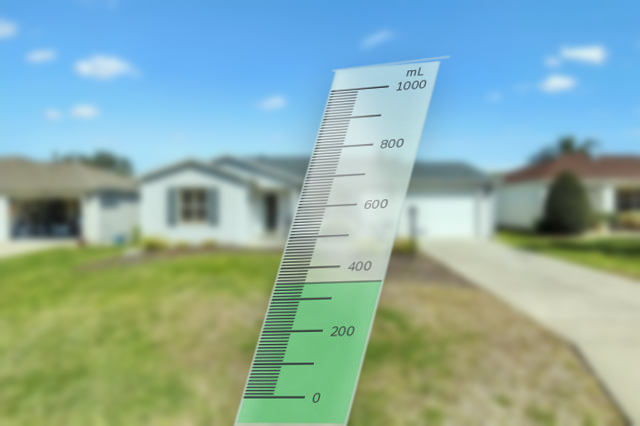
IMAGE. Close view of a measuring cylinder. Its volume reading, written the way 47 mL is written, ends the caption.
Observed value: 350 mL
